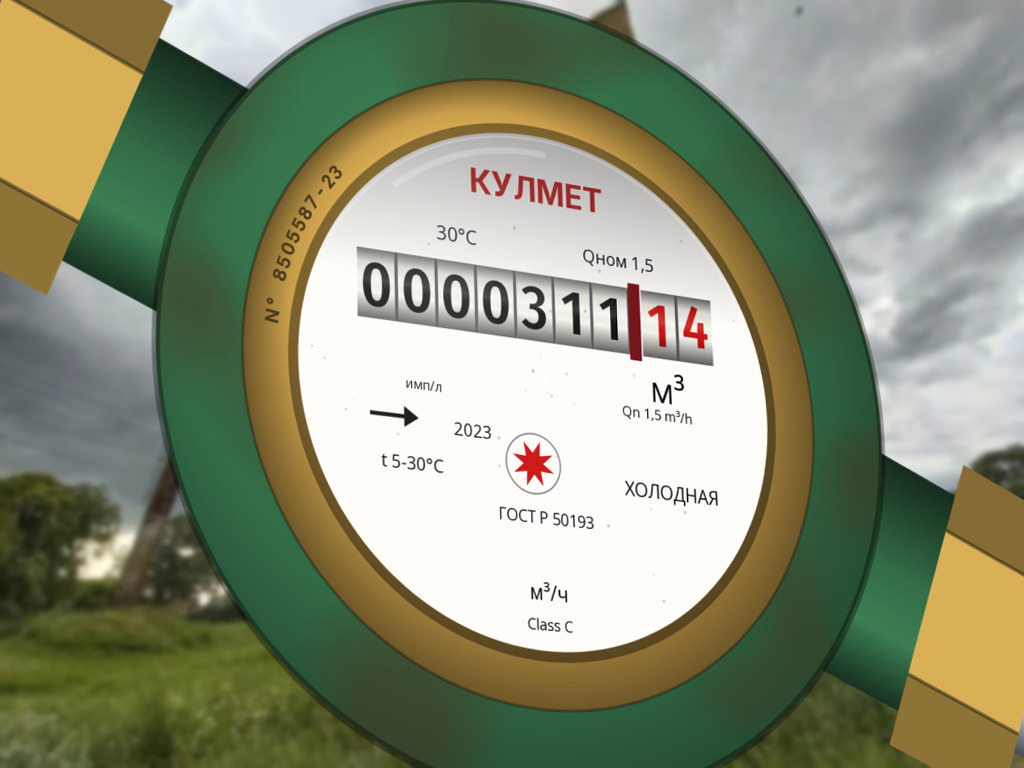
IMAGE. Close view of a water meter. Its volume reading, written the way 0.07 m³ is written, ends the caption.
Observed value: 311.14 m³
